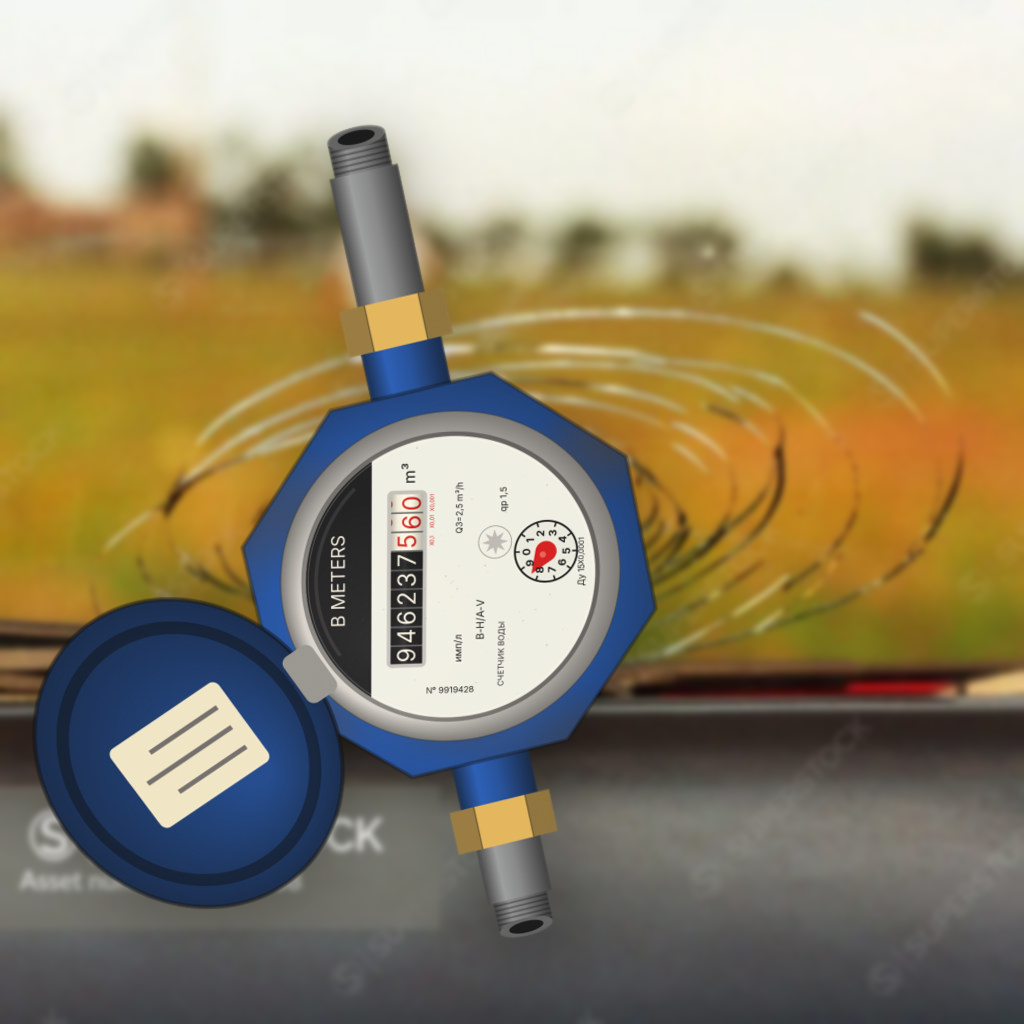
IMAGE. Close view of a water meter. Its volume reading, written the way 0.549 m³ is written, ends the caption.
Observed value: 946237.5598 m³
